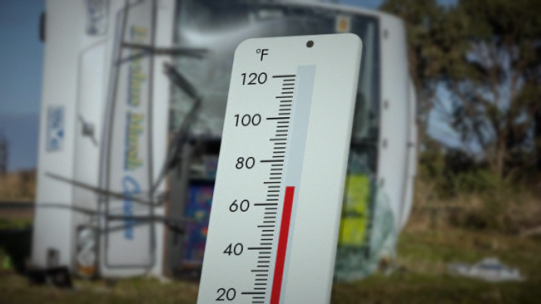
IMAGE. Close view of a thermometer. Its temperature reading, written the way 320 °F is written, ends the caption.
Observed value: 68 °F
